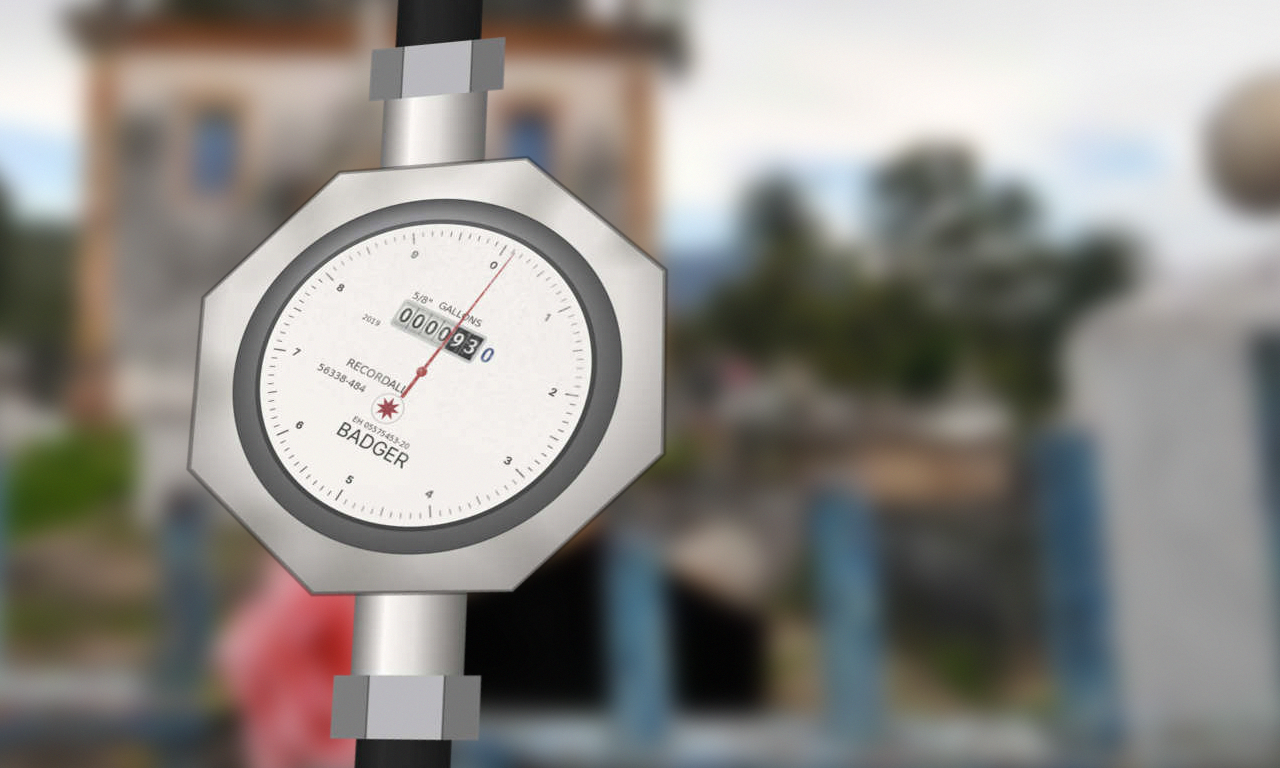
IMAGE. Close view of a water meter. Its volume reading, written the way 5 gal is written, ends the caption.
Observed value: 930.1 gal
